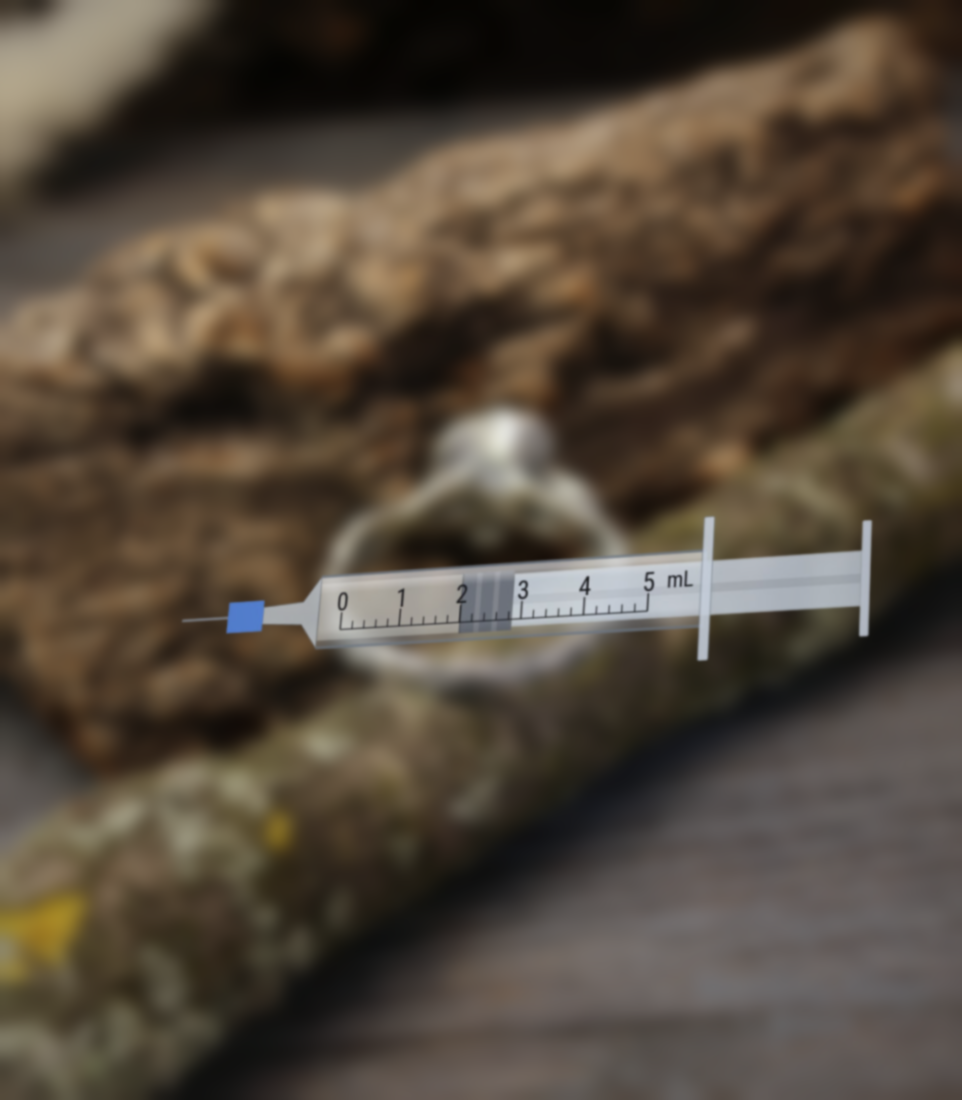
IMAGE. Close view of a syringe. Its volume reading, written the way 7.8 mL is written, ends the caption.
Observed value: 2 mL
